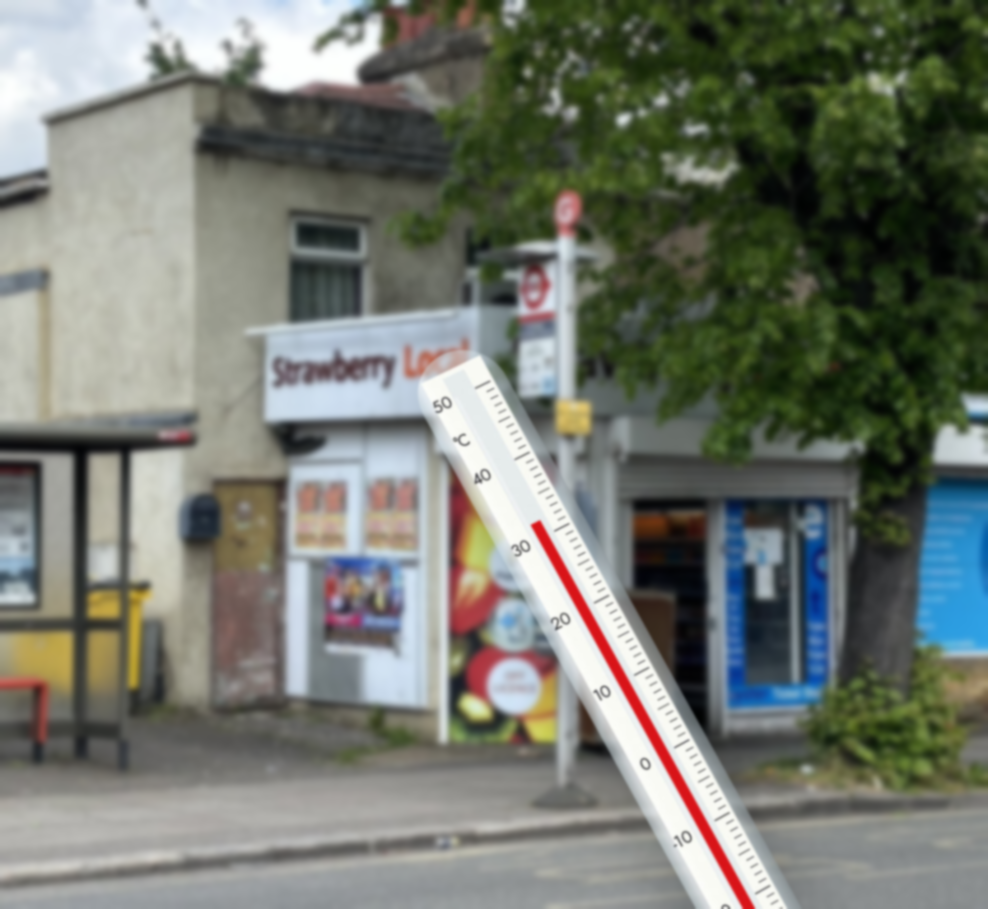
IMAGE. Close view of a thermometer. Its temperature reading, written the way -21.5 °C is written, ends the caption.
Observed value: 32 °C
